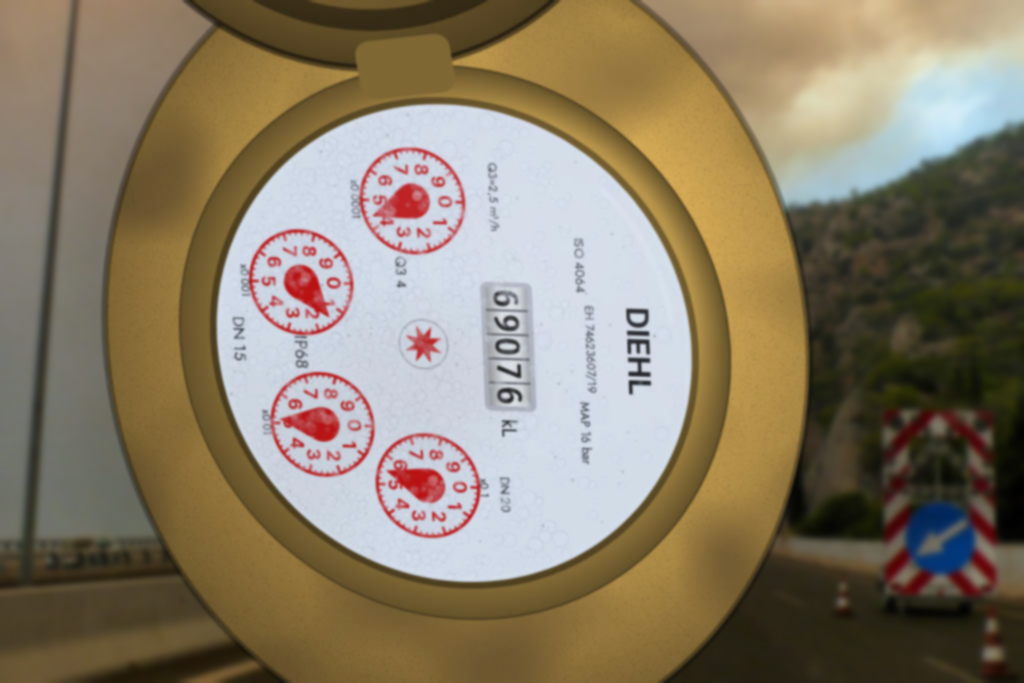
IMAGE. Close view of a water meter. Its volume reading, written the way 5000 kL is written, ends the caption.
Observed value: 69076.5514 kL
